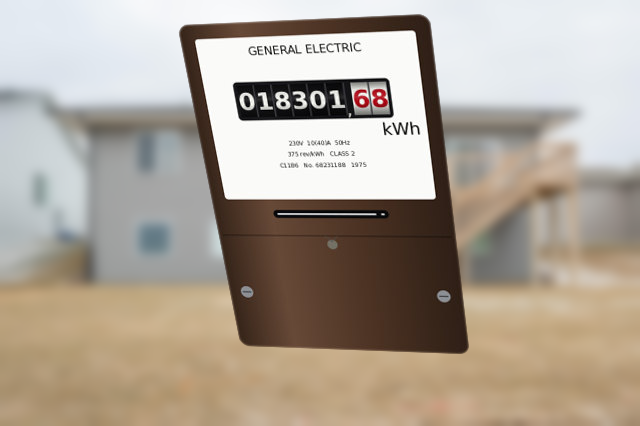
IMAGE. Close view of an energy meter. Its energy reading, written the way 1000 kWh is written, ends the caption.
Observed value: 18301.68 kWh
